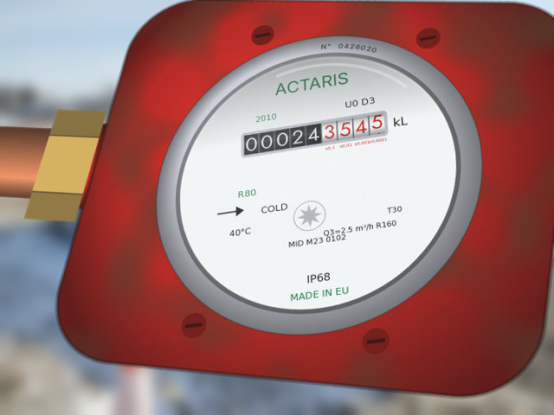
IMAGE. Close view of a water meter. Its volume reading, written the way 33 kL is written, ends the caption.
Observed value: 24.3545 kL
